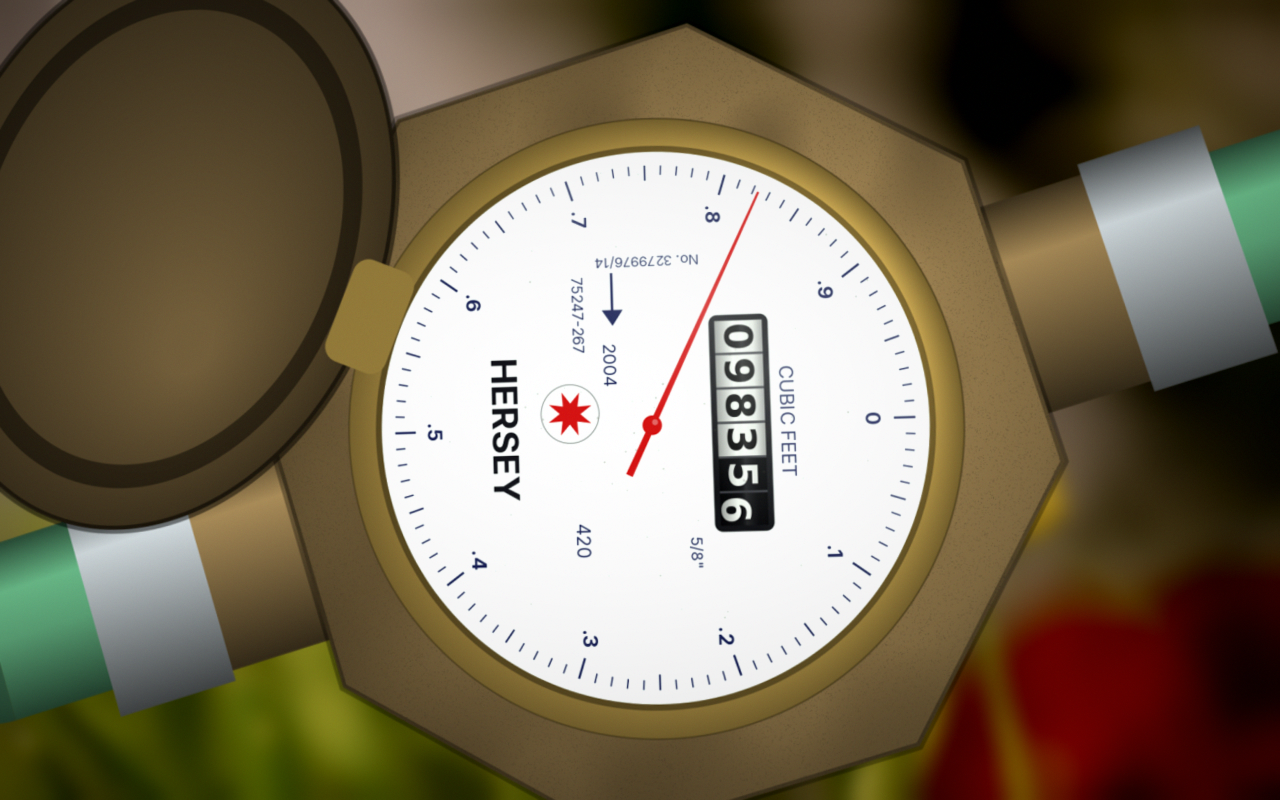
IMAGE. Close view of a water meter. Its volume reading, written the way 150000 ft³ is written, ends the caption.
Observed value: 98355.82 ft³
